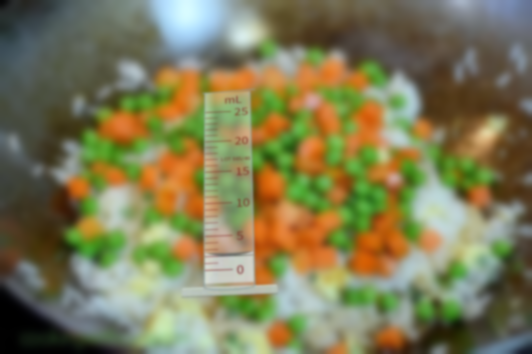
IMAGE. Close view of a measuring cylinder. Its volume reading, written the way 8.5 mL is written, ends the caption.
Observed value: 2 mL
